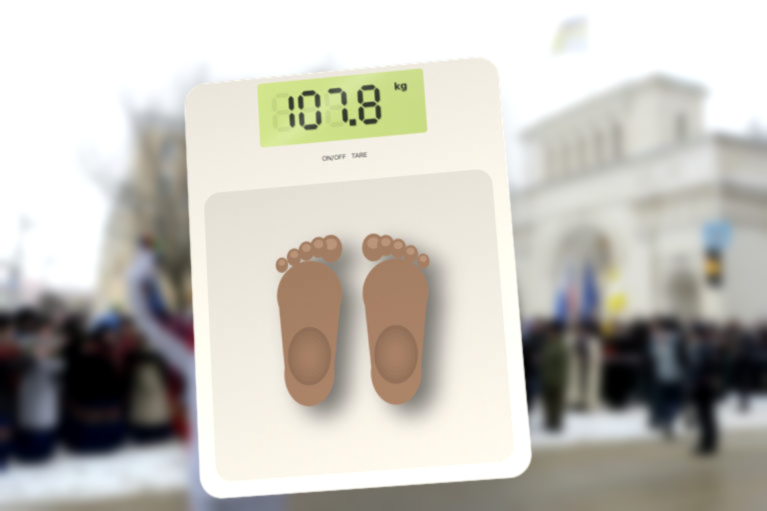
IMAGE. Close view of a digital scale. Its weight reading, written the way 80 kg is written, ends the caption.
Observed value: 107.8 kg
